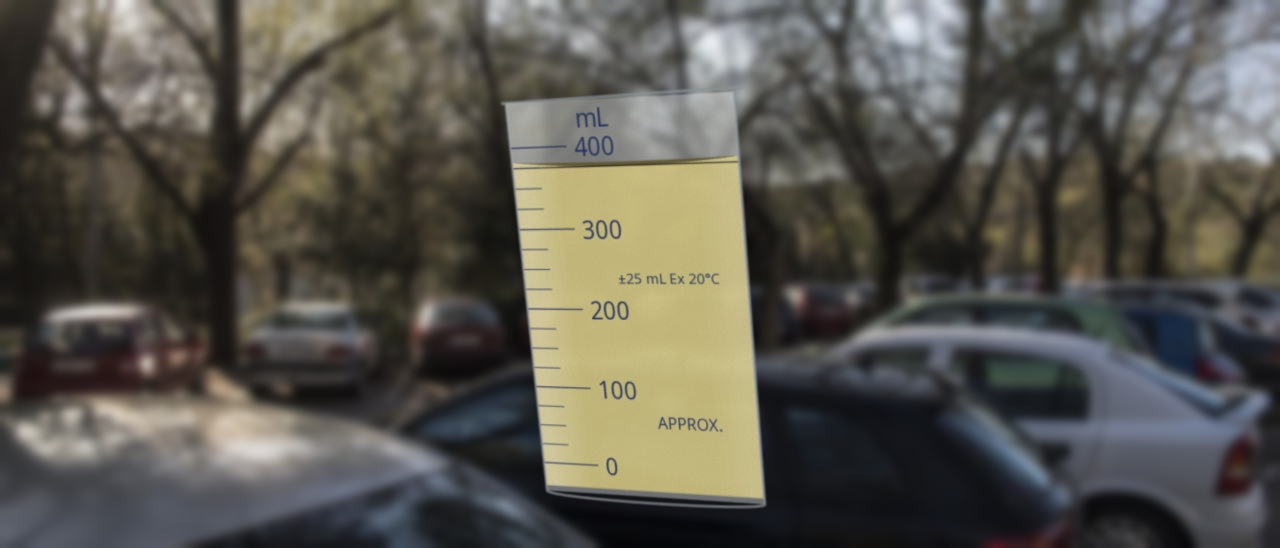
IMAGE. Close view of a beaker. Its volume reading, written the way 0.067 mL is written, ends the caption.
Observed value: 375 mL
